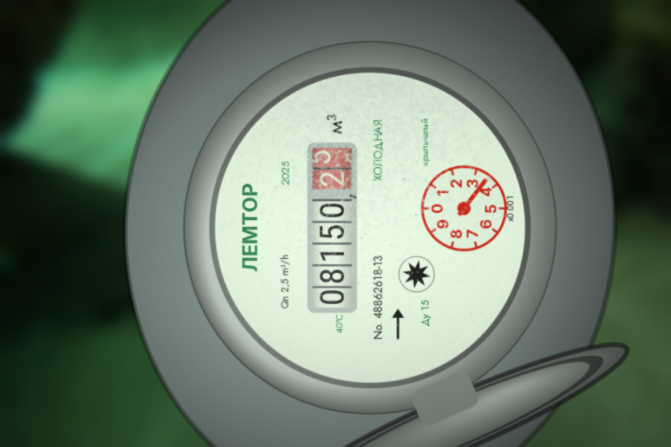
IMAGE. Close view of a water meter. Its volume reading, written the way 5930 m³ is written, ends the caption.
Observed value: 8150.253 m³
